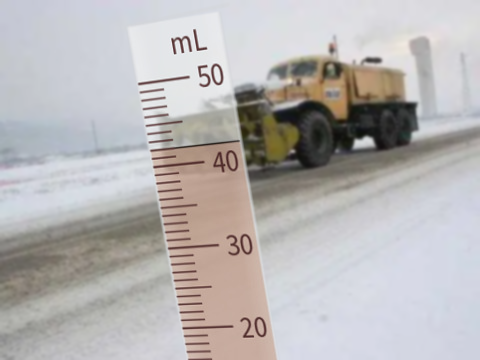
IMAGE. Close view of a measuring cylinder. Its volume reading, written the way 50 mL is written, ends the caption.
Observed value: 42 mL
